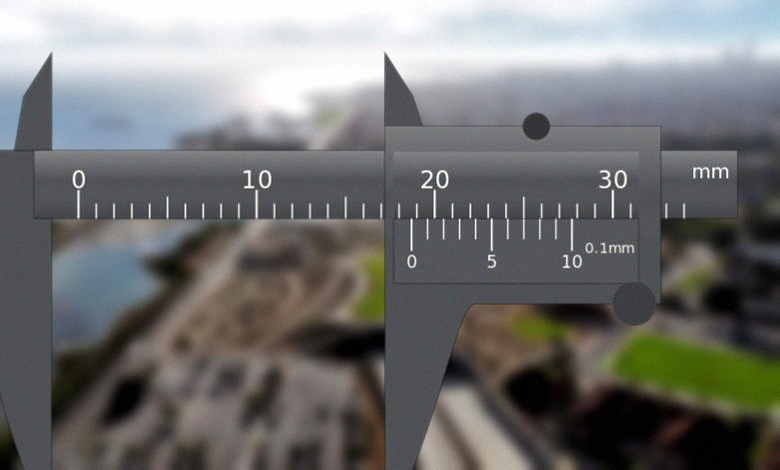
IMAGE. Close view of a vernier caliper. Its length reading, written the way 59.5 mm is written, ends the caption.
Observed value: 18.7 mm
